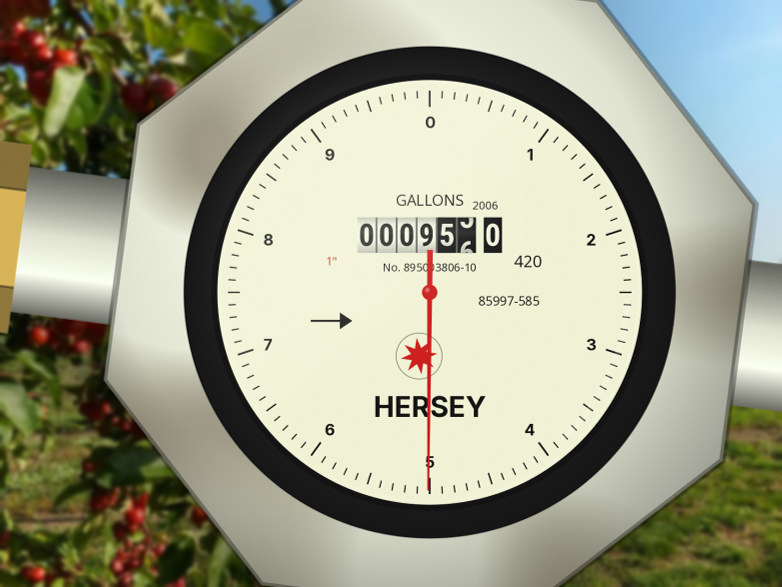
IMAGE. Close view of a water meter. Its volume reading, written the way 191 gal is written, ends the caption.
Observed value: 9555.0 gal
